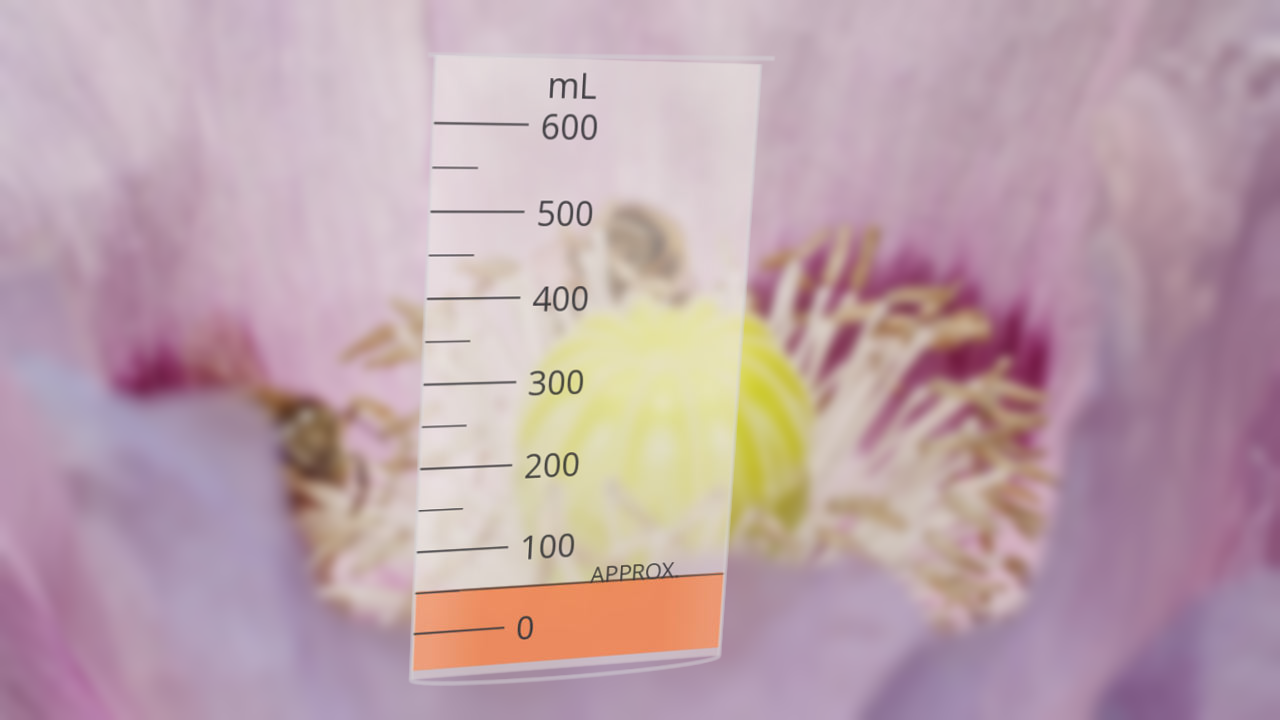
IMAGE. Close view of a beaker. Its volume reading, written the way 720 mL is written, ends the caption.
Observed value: 50 mL
